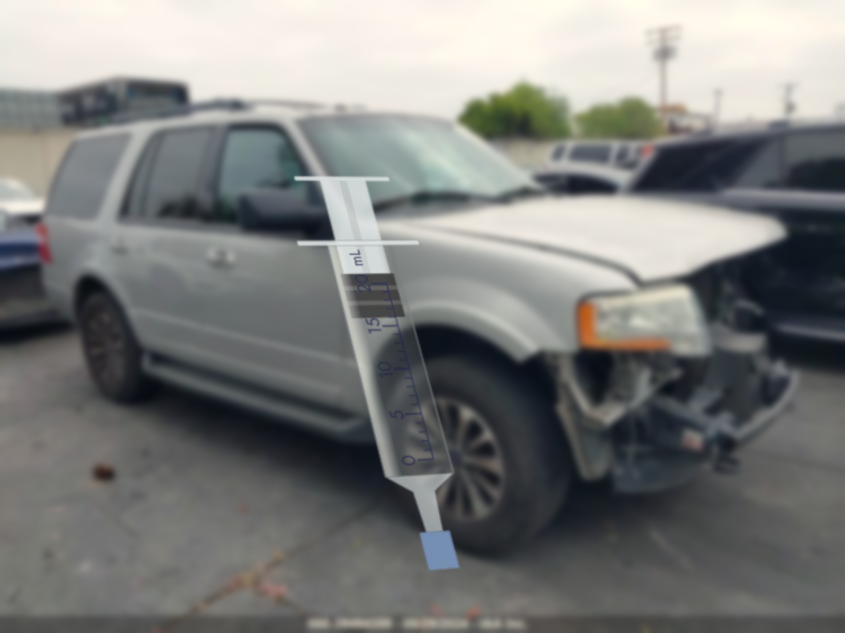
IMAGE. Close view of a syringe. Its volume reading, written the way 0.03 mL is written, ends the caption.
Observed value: 16 mL
